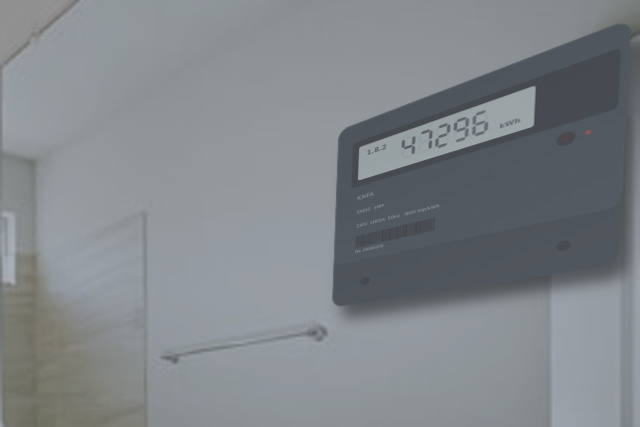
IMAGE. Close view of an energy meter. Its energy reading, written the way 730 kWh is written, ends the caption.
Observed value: 47296 kWh
